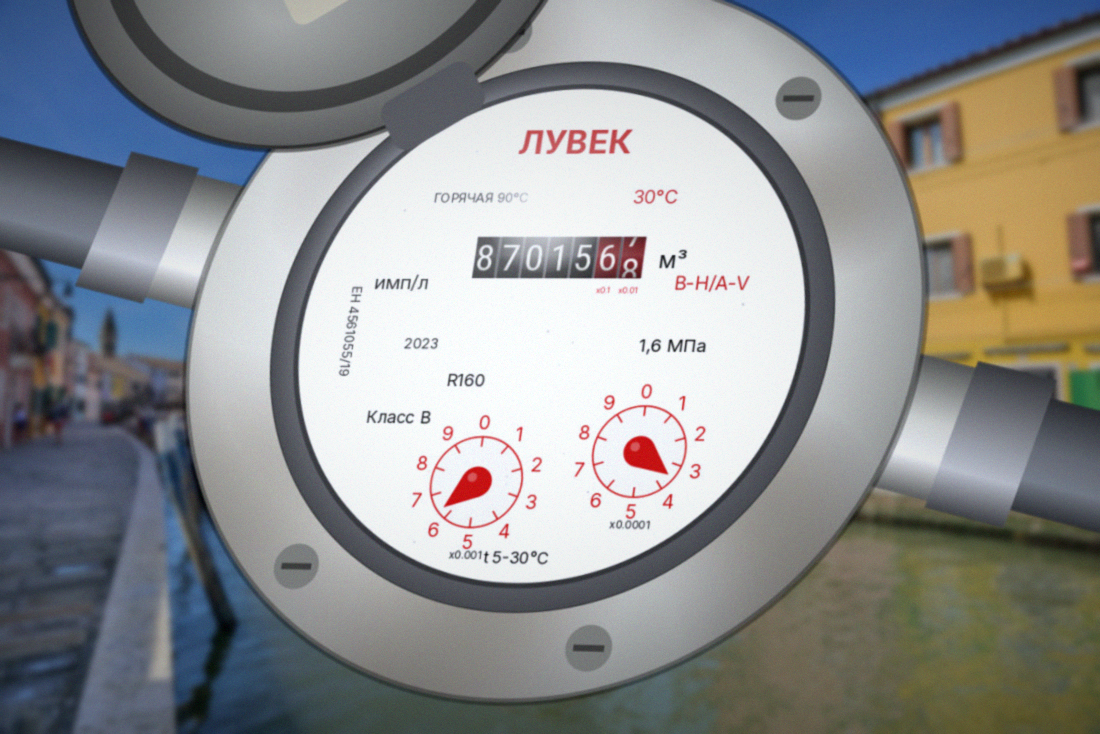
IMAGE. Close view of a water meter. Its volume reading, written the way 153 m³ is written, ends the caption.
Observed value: 87015.6763 m³
